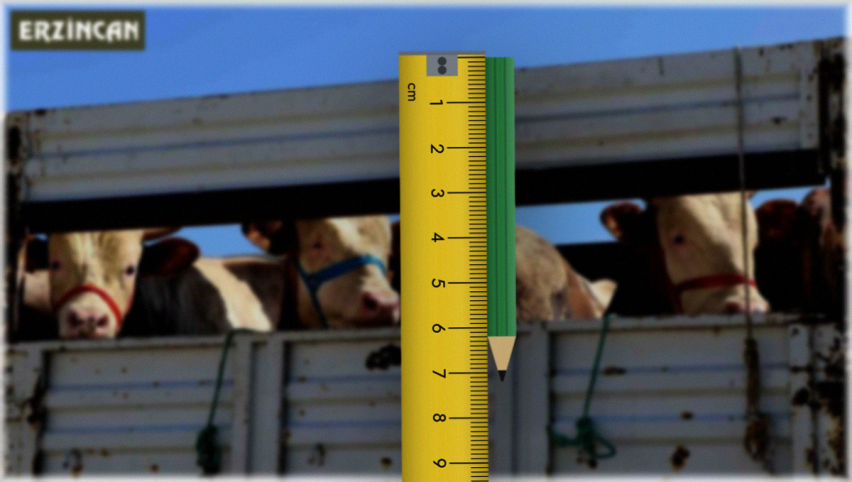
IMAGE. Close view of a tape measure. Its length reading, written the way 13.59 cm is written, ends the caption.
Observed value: 7.2 cm
